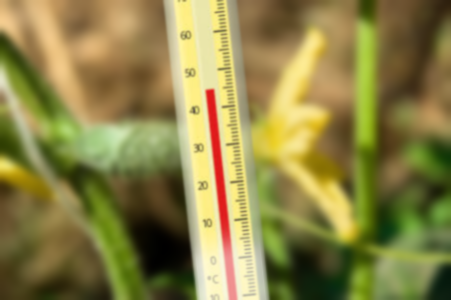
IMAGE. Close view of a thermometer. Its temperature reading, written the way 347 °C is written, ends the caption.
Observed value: 45 °C
